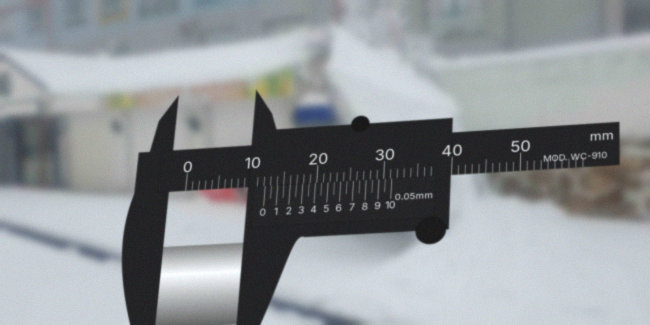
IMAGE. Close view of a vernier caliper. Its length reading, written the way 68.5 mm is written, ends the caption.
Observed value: 12.2 mm
